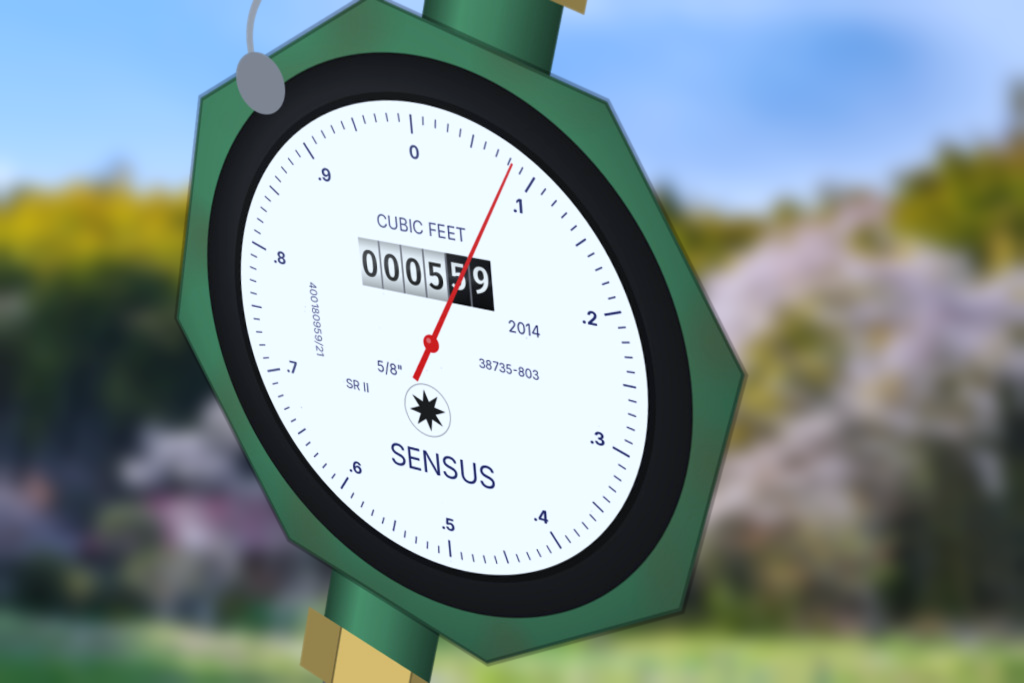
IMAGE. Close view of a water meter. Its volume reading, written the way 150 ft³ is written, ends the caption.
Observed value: 559.08 ft³
